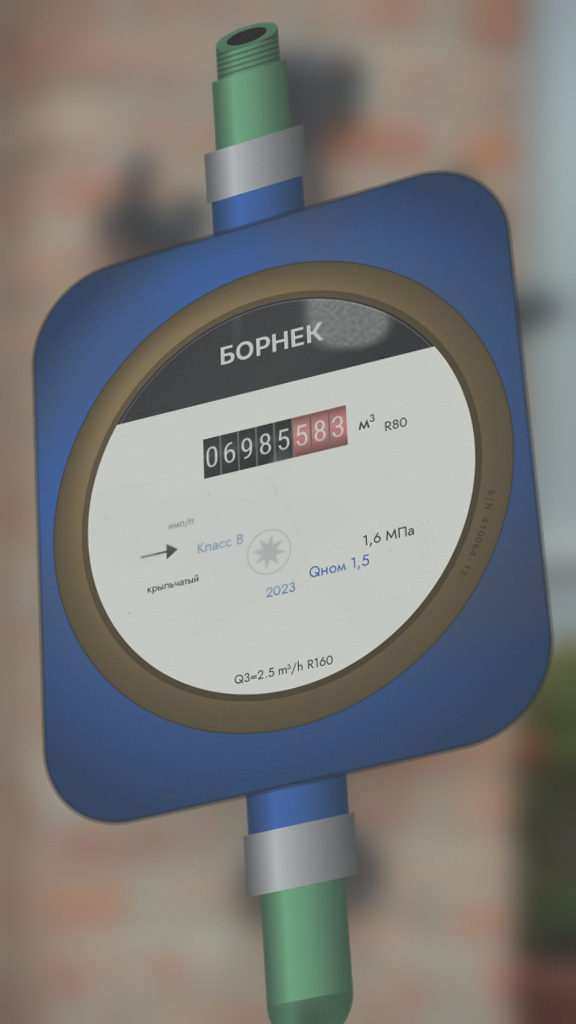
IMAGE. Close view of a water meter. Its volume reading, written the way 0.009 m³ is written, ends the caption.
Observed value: 6985.583 m³
